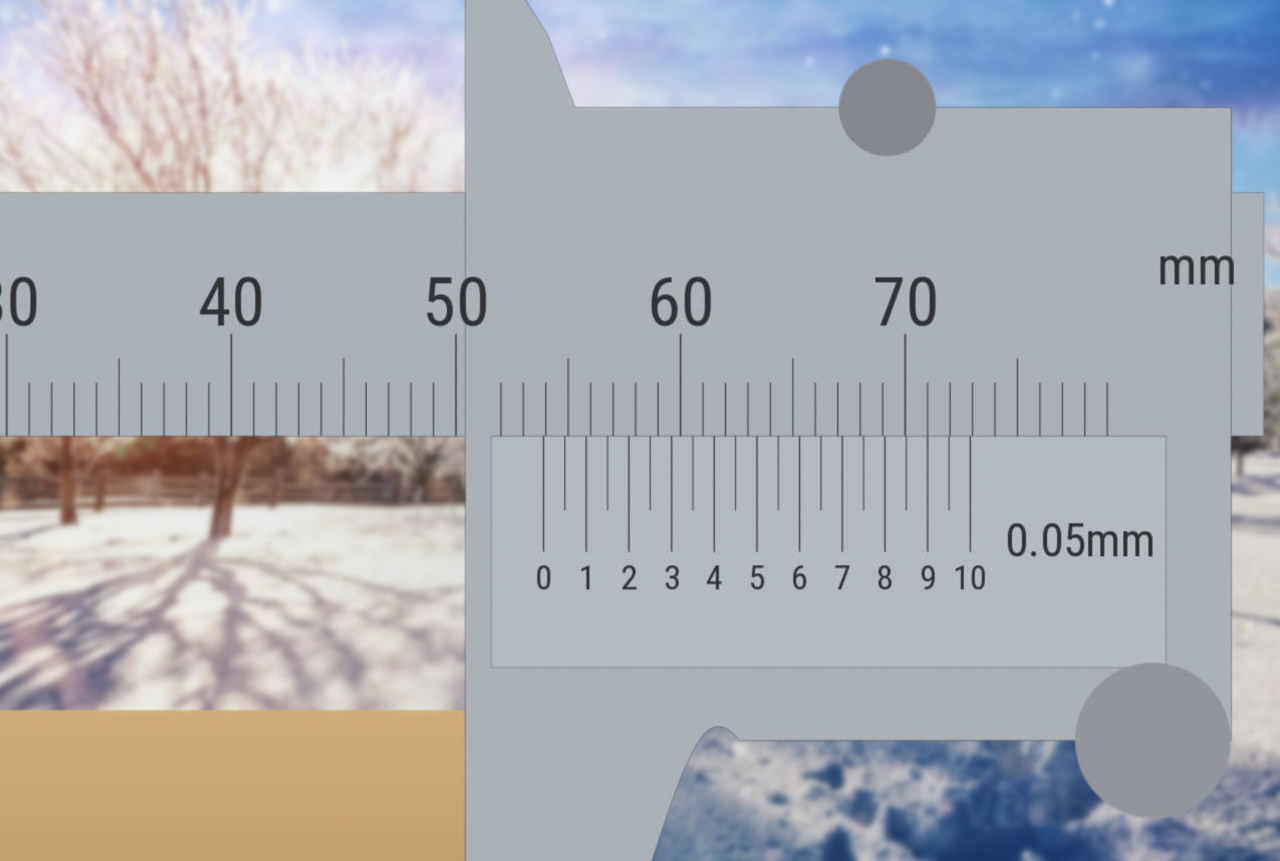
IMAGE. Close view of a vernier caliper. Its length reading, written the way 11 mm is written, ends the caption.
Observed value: 53.9 mm
